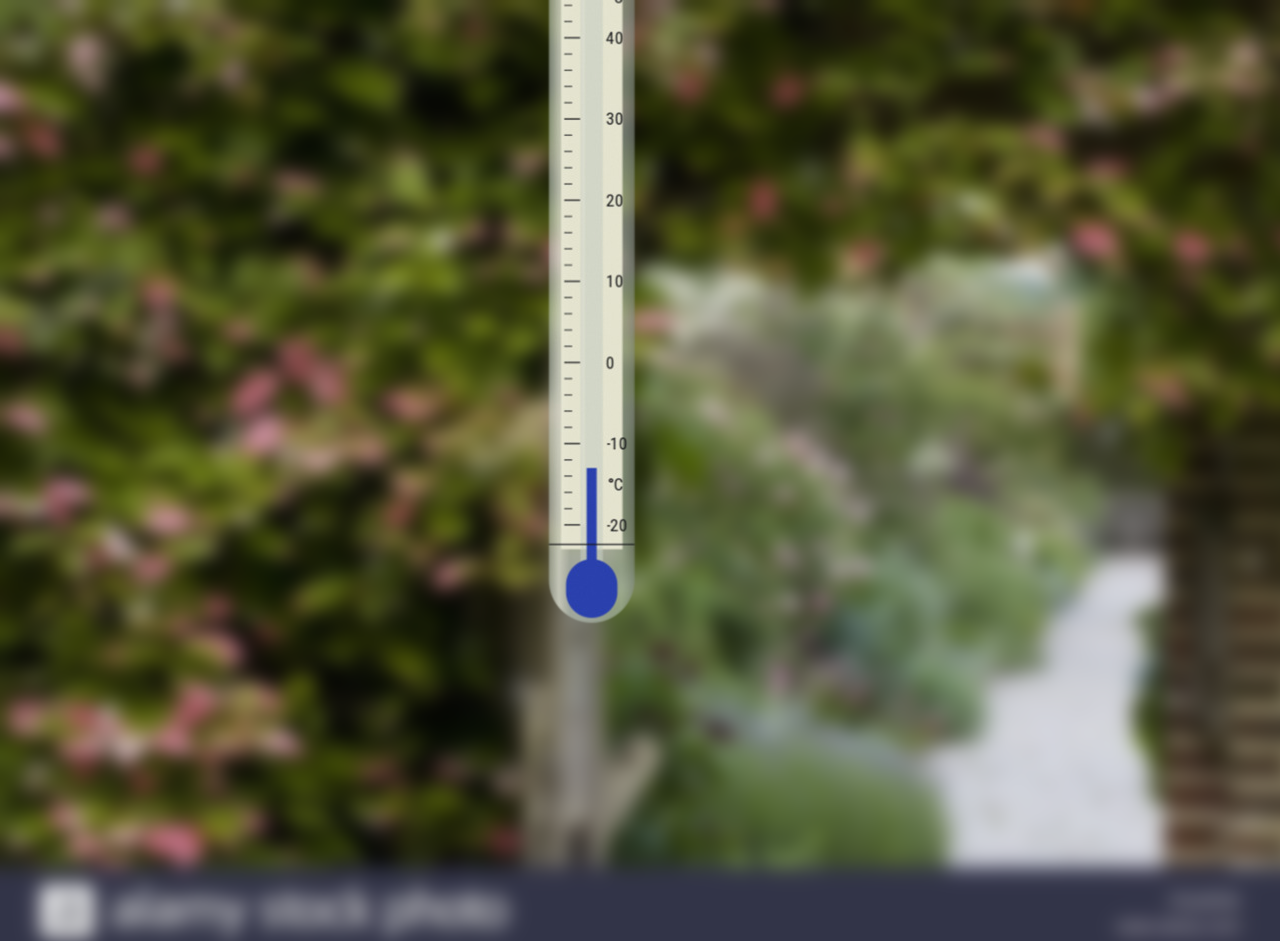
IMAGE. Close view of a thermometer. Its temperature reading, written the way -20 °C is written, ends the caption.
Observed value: -13 °C
